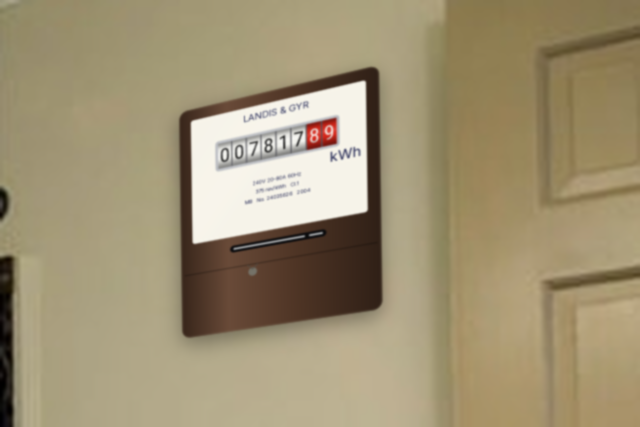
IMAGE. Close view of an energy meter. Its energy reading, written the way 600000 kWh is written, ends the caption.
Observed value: 7817.89 kWh
